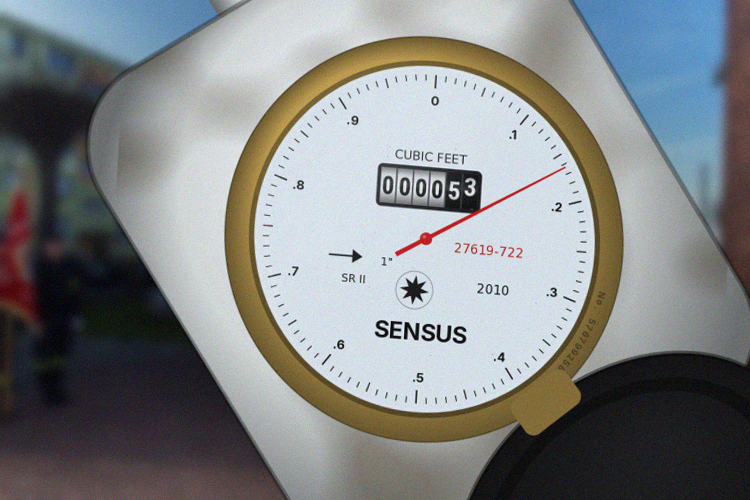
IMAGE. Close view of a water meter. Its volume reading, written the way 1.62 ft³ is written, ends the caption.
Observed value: 53.16 ft³
